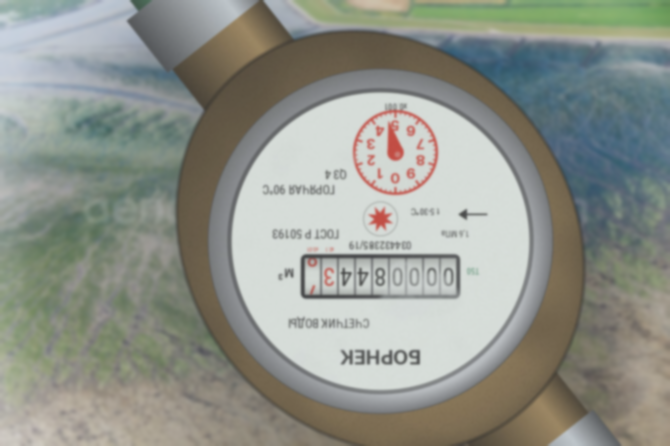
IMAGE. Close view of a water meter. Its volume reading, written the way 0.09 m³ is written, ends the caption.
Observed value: 844.374 m³
